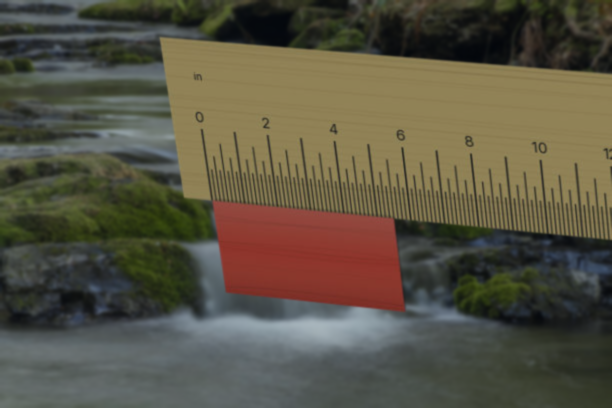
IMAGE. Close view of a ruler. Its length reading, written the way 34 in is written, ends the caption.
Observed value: 5.5 in
